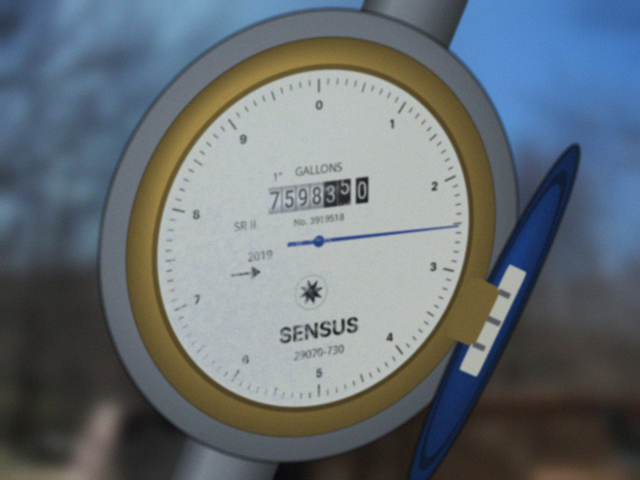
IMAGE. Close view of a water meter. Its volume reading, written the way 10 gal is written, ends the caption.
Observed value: 7598352.5 gal
